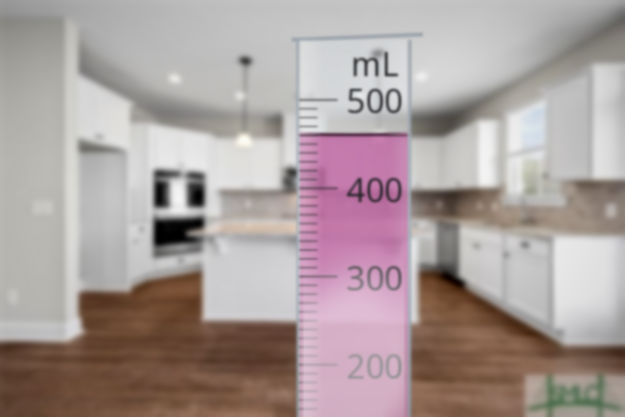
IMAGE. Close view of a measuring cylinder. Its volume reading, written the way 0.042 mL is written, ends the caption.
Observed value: 460 mL
